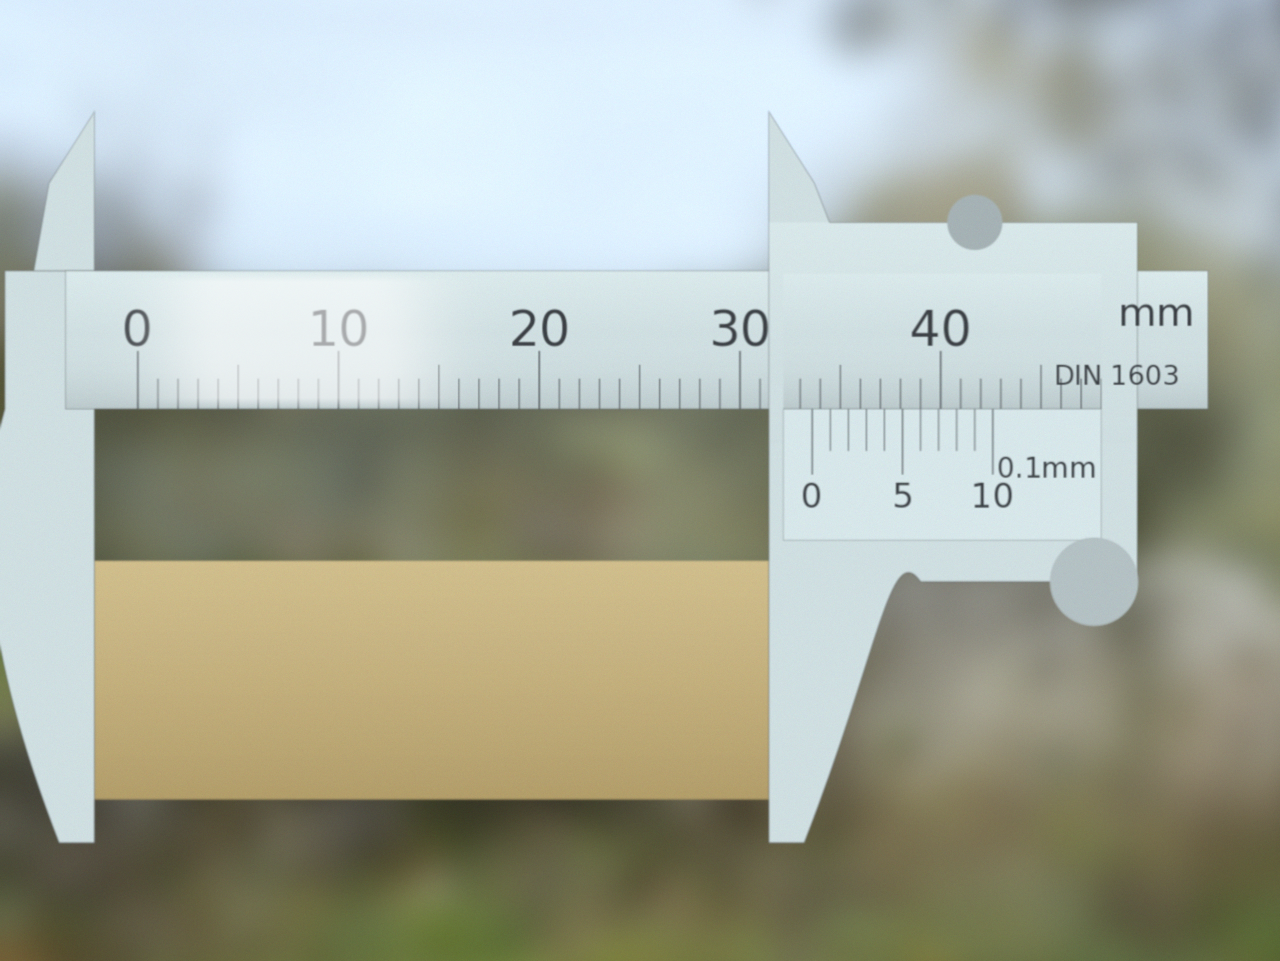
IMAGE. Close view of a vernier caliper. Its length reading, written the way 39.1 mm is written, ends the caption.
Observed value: 33.6 mm
